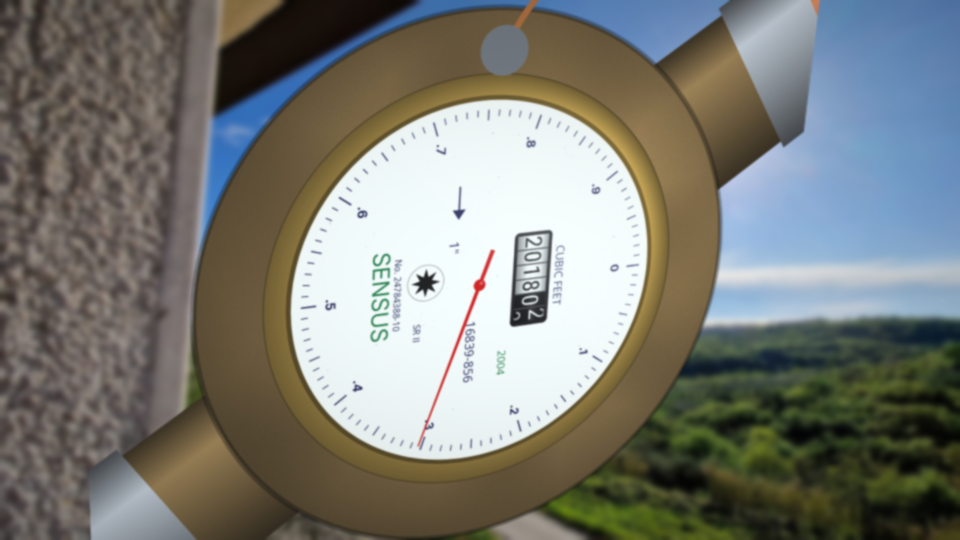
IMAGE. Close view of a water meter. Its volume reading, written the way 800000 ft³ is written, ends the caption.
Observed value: 201802.30 ft³
